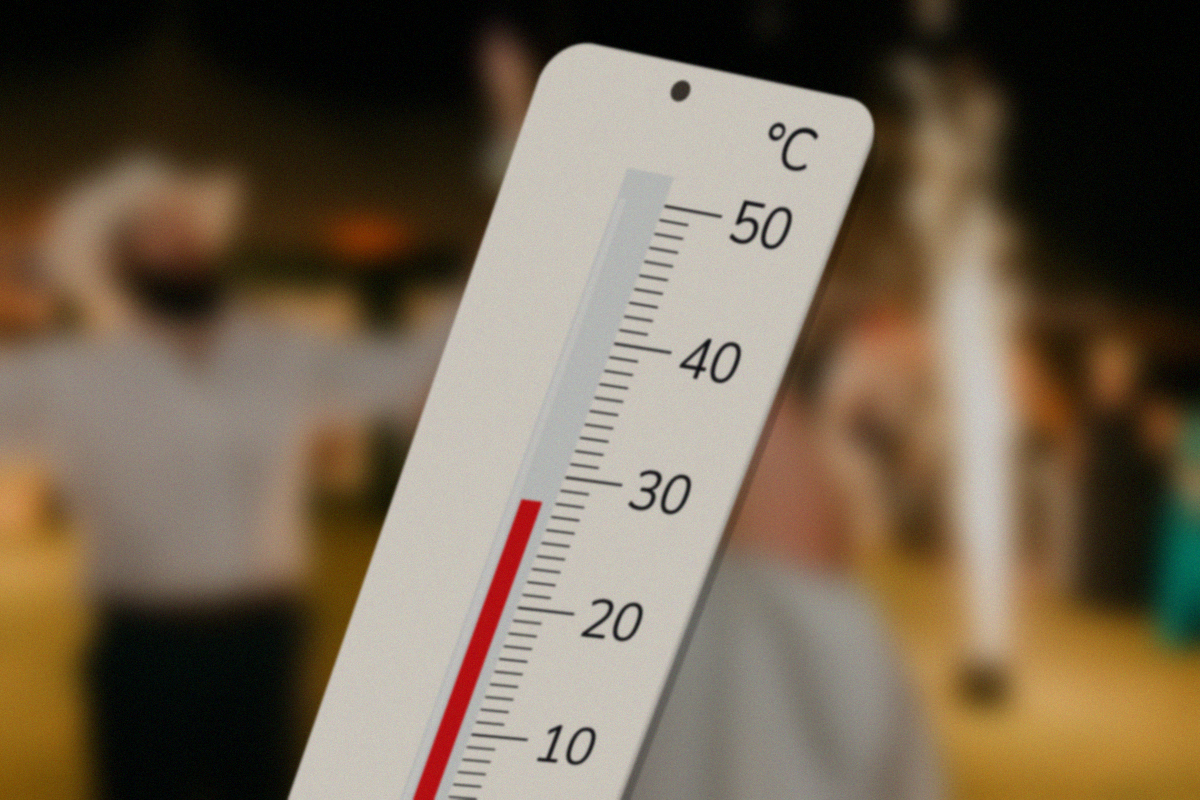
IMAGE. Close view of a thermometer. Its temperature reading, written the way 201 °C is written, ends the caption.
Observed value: 28 °C
